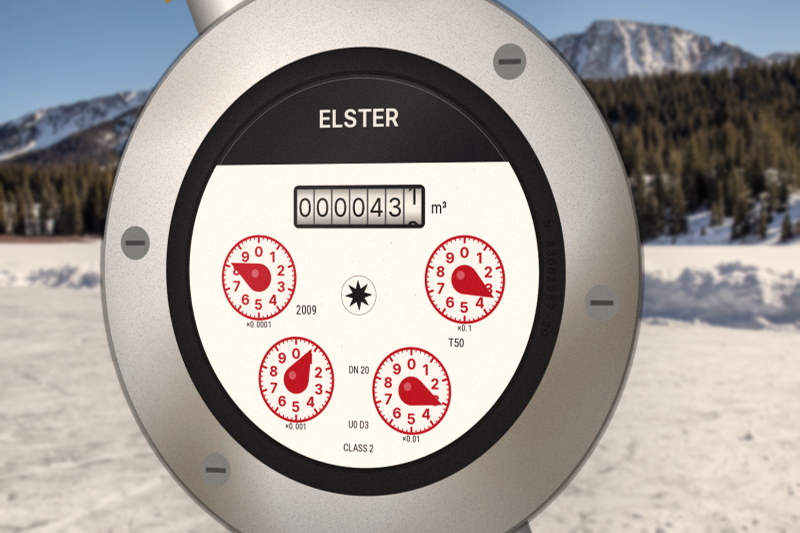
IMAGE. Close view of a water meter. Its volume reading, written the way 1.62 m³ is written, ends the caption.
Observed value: 431.3308 m³
